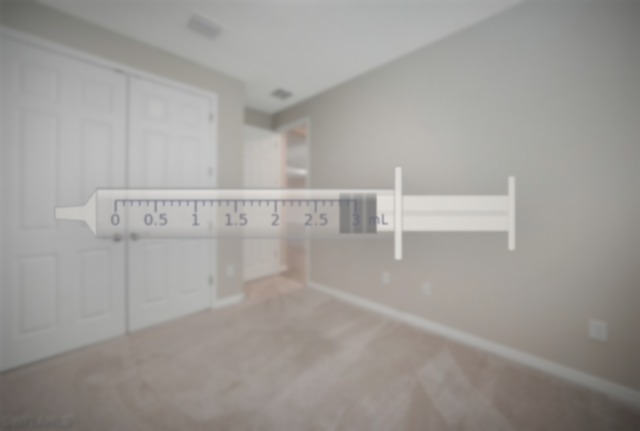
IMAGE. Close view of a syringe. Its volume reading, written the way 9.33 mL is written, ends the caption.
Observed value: 2.8 mL
